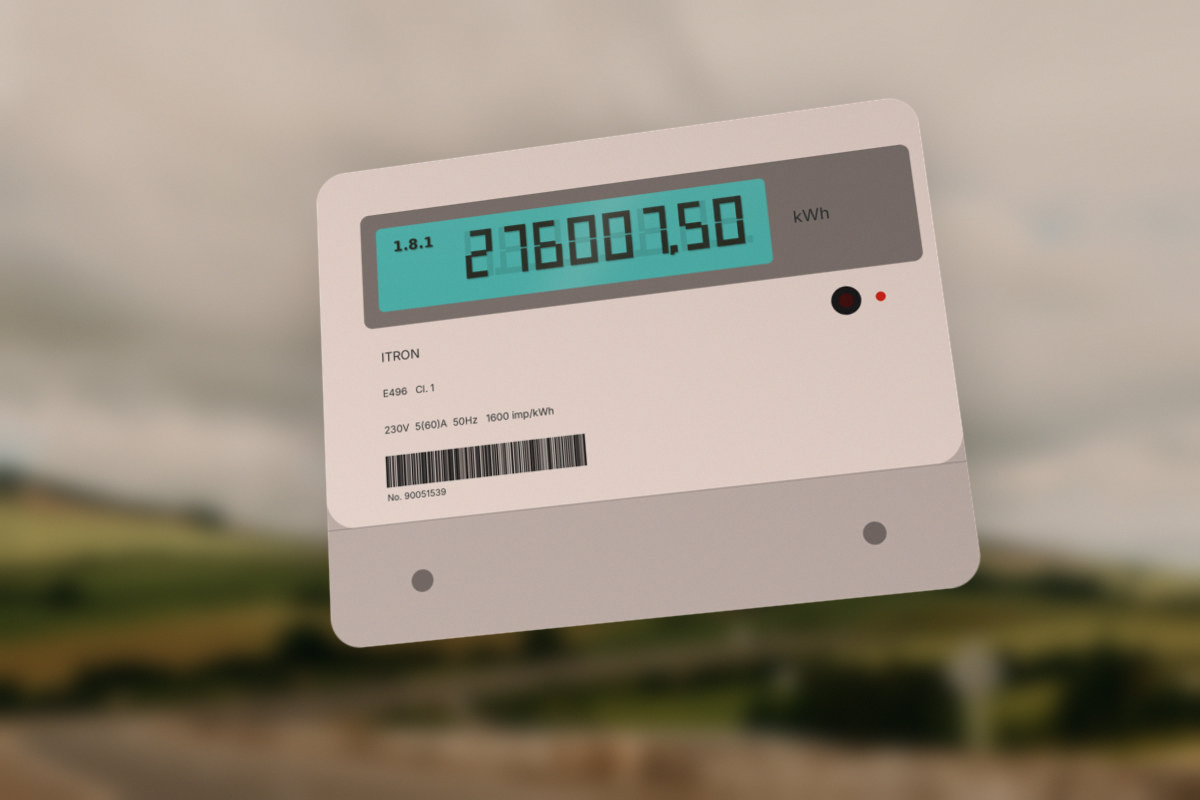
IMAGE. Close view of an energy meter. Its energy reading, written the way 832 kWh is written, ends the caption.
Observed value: 276007.50 kWh
